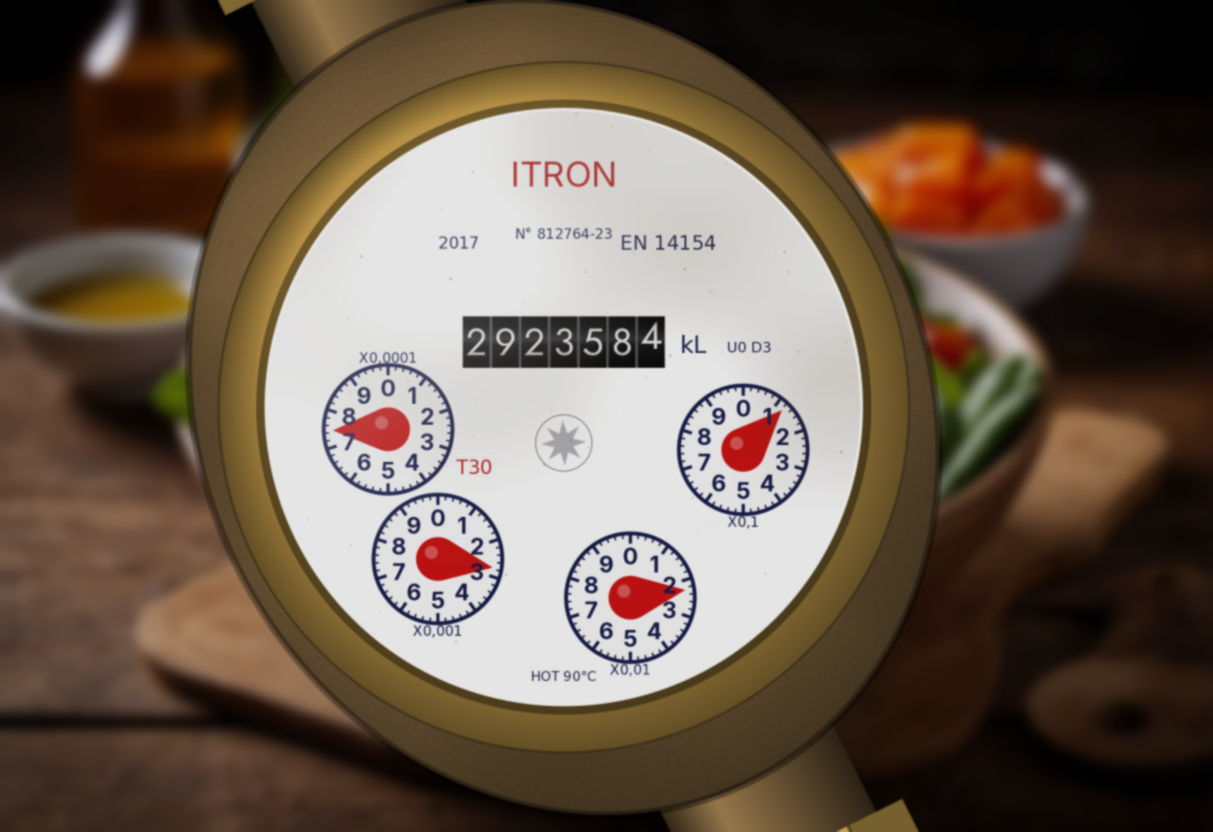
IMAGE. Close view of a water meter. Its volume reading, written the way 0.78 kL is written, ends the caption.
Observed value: 2923584.1227 kL
